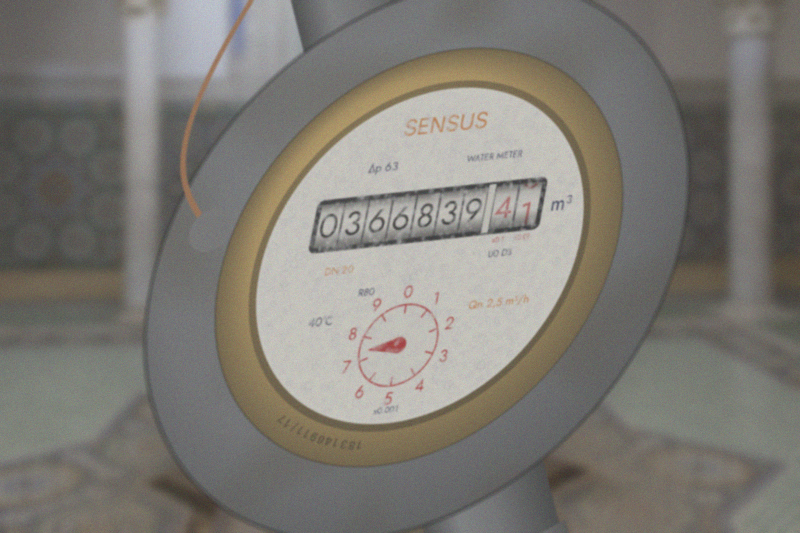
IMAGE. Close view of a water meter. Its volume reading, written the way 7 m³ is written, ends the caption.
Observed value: 366839.407 m³
